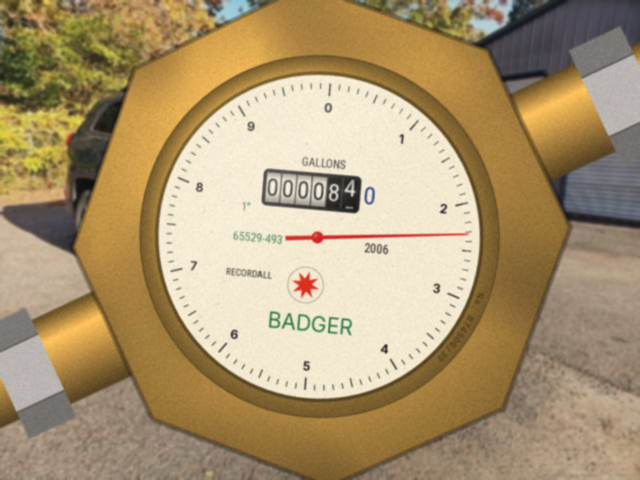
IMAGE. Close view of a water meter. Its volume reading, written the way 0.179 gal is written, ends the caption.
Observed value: 842.3 gal
